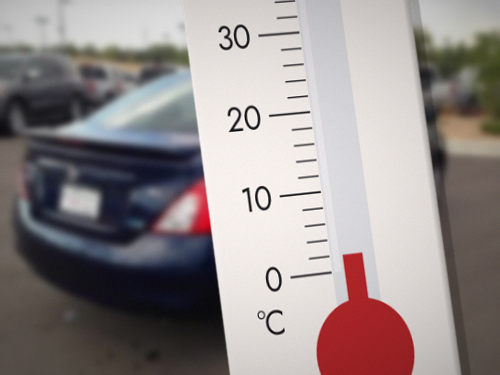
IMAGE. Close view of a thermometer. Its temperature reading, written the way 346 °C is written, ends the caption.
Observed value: 2 °C
